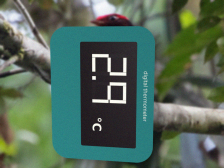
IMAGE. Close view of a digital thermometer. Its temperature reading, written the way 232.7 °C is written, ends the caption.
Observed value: 2.9 °C
